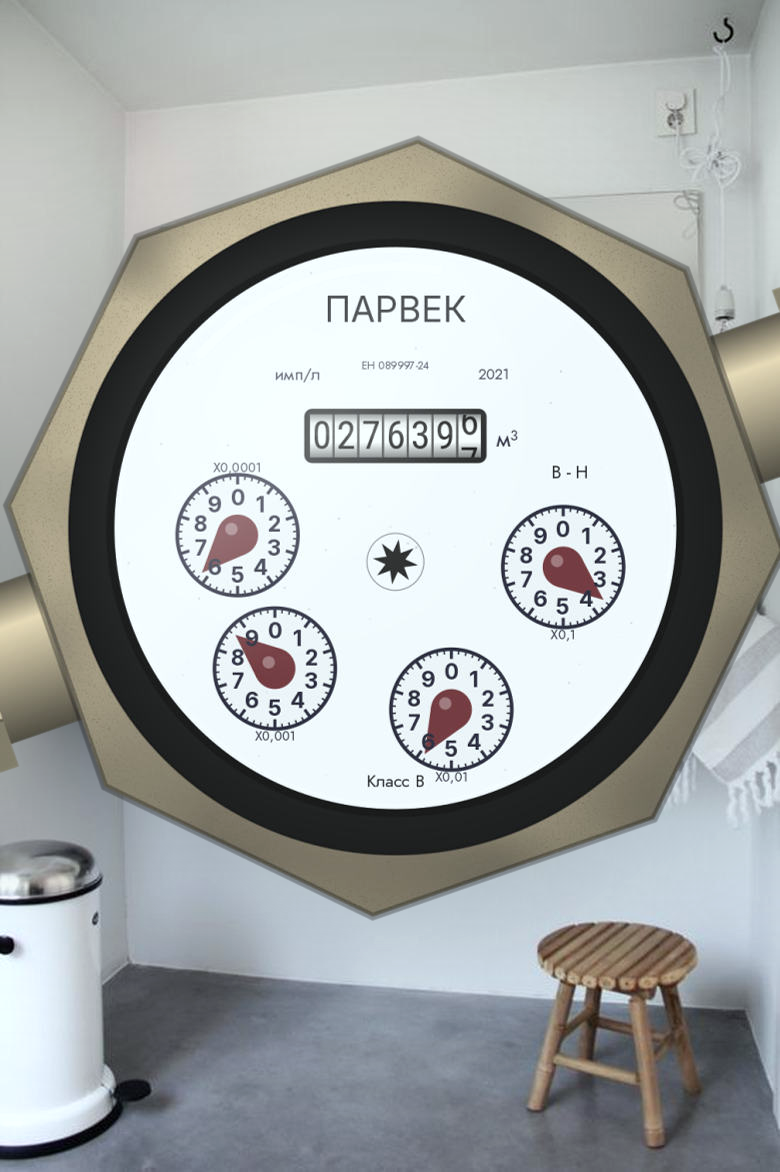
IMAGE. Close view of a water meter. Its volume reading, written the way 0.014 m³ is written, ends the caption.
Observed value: 276396.3586 m³
